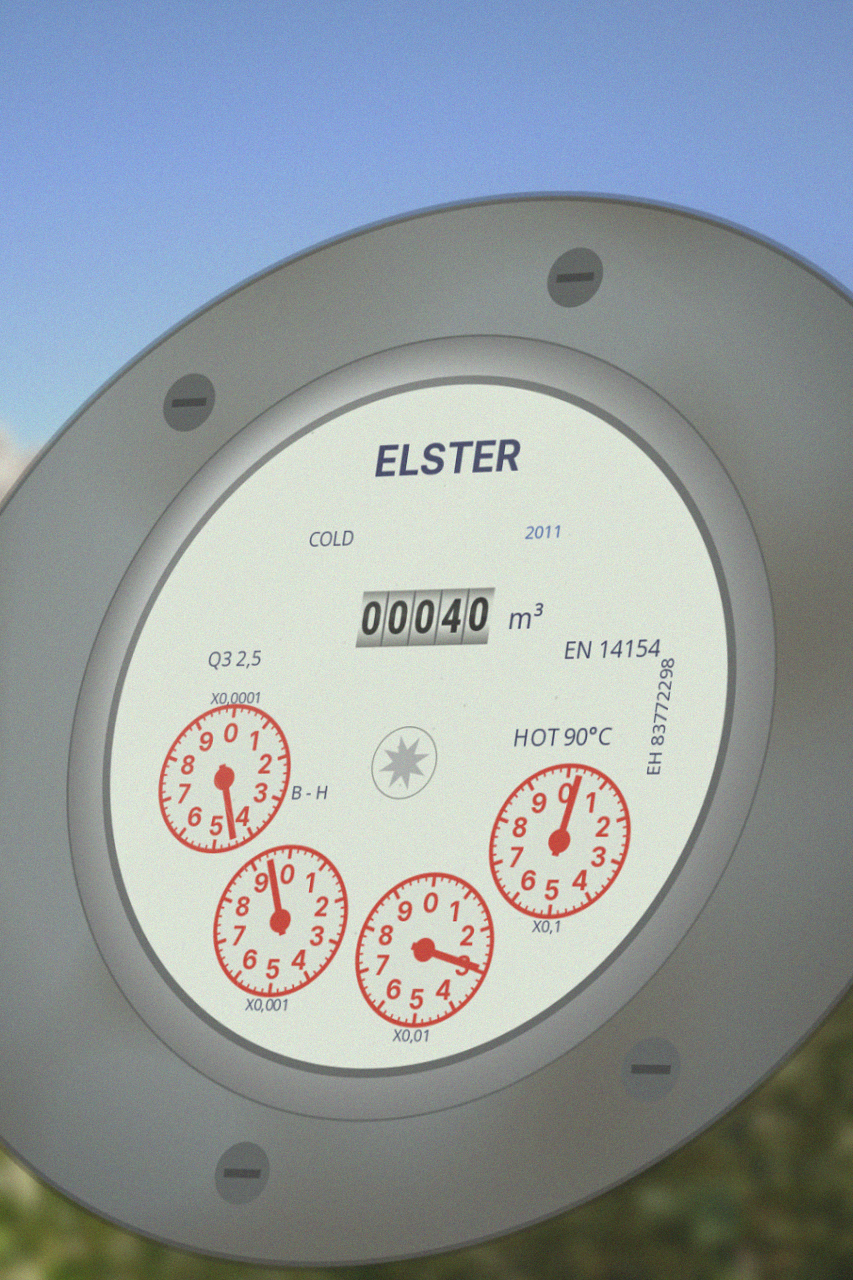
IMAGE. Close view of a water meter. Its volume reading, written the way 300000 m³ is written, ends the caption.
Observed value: 40.0294 m³
